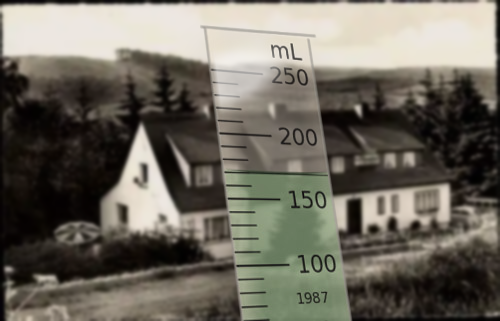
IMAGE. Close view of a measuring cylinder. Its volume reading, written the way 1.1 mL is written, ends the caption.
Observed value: 170 mL
